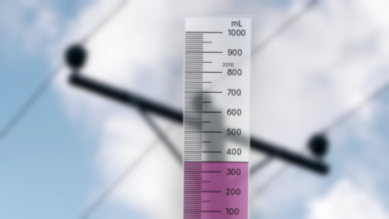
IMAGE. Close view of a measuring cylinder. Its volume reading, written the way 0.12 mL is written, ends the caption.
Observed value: 350 mL
